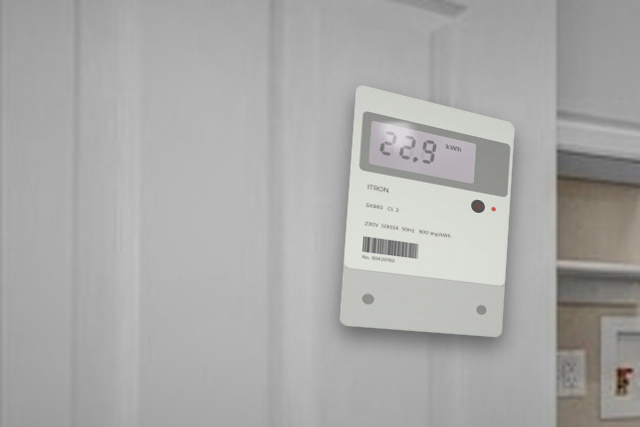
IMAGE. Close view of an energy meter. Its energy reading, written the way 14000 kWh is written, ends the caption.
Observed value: 22.9 kWh
